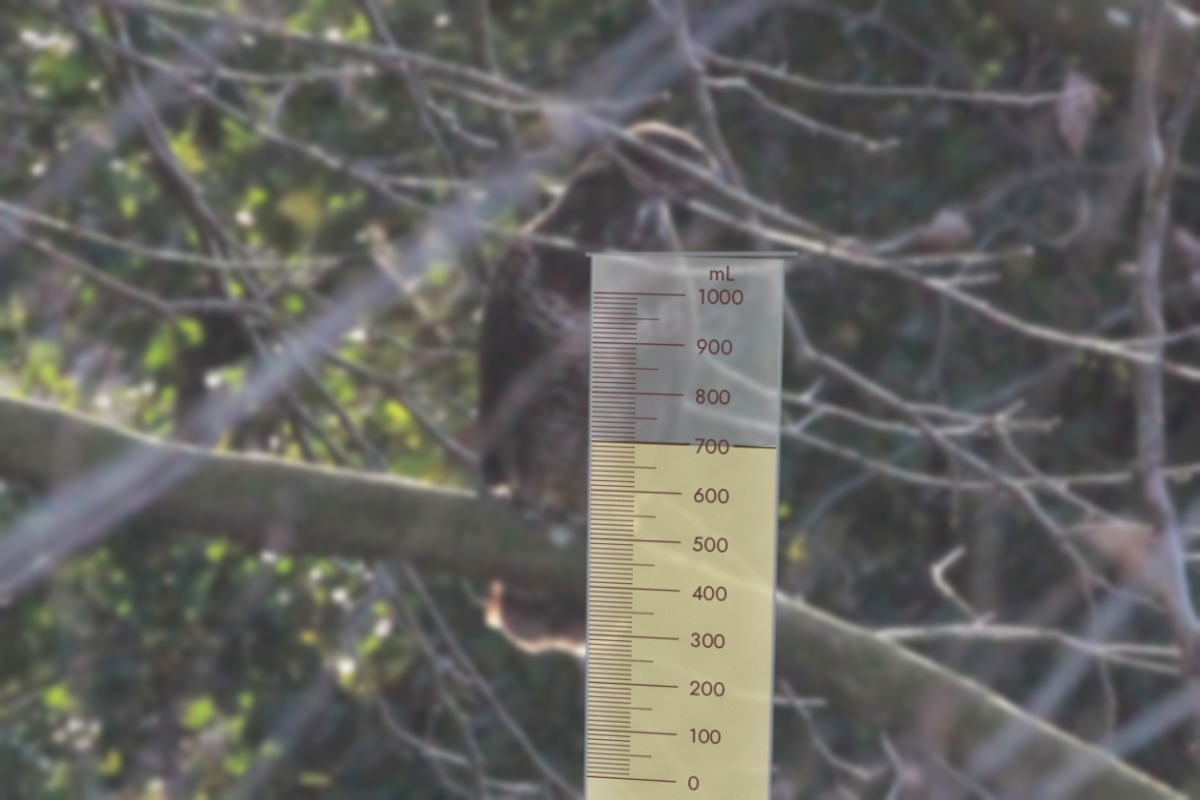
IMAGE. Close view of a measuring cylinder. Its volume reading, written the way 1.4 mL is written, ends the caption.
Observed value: 700 mL
